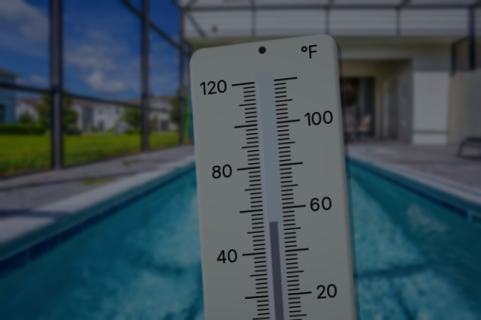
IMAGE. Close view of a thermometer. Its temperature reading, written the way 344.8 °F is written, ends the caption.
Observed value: 54 °F
